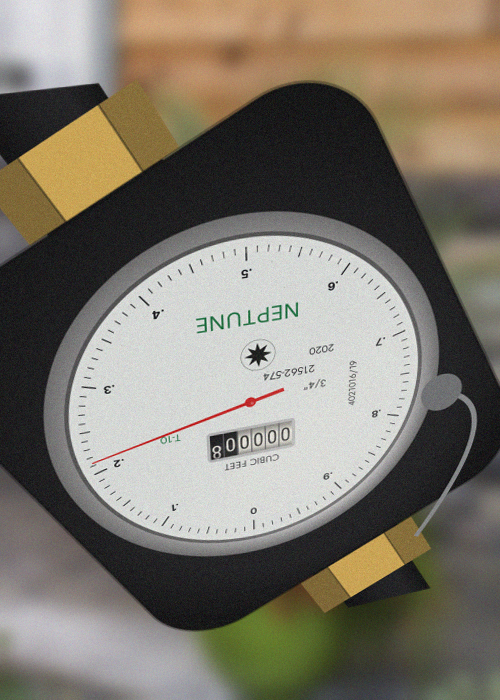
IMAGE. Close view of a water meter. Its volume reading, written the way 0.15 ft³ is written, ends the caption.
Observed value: 8.21 ft³
